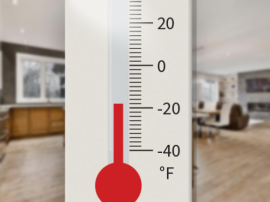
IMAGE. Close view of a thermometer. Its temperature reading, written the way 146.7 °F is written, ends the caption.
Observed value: -18 °F
